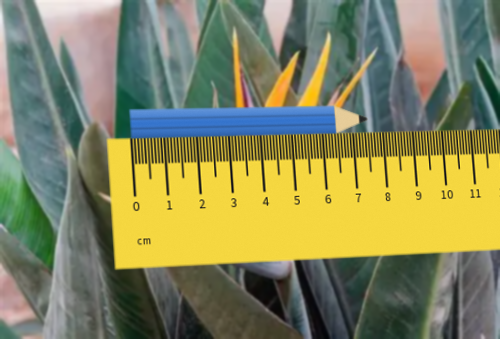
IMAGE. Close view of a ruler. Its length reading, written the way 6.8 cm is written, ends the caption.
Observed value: 7.5 cm
